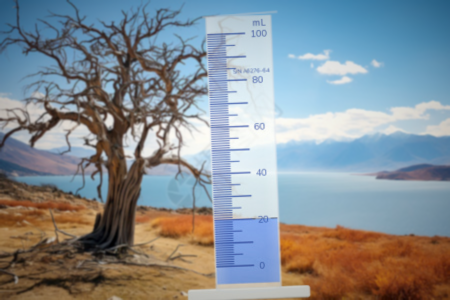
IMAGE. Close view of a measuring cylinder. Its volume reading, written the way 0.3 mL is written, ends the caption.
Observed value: 20 mL
